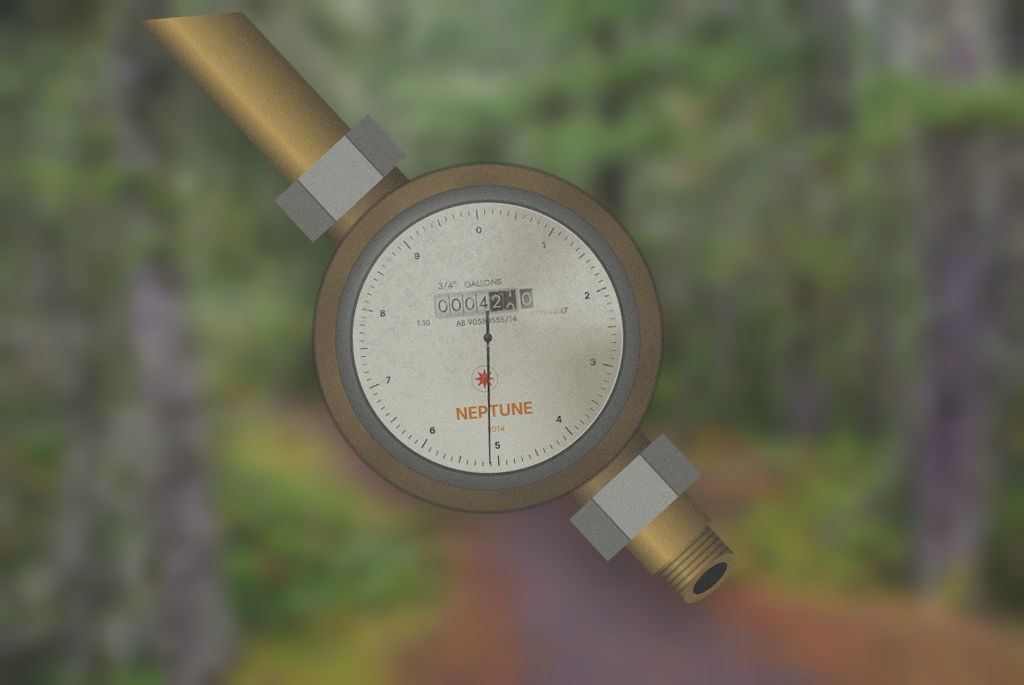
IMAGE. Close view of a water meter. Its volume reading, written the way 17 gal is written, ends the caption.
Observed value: 4215.1 gal
